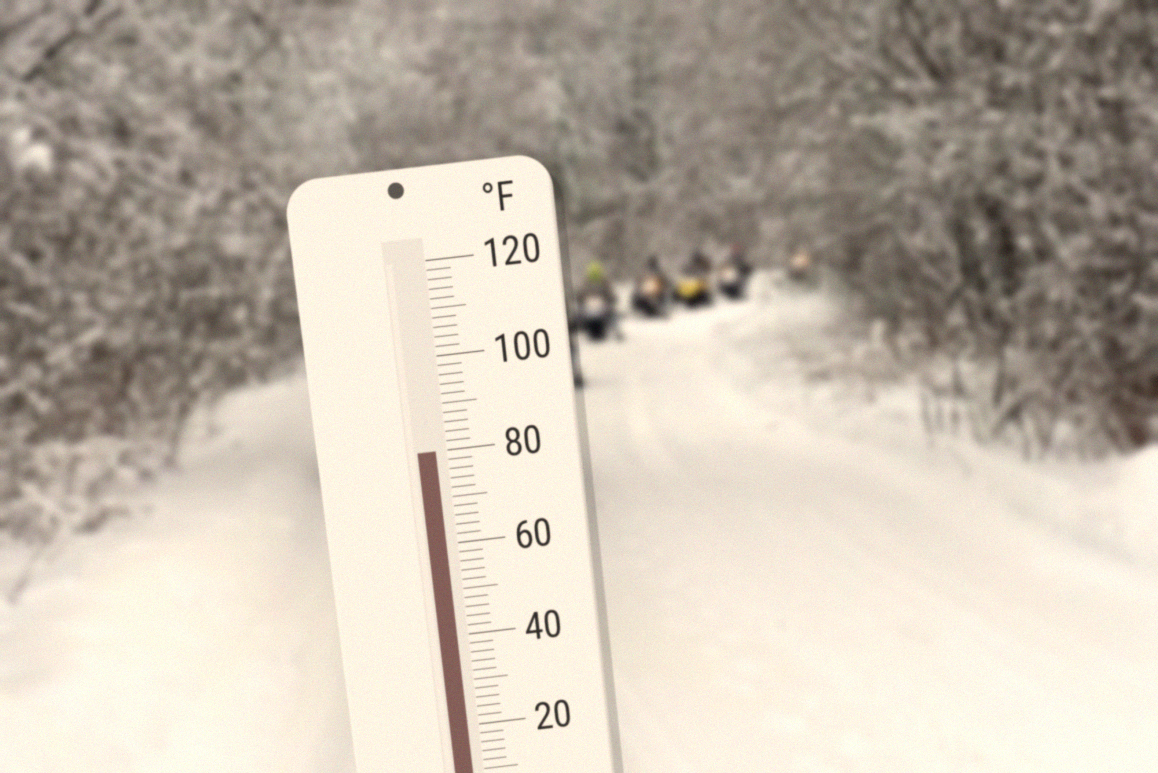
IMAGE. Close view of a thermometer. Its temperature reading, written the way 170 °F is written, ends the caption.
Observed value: 80 °F
